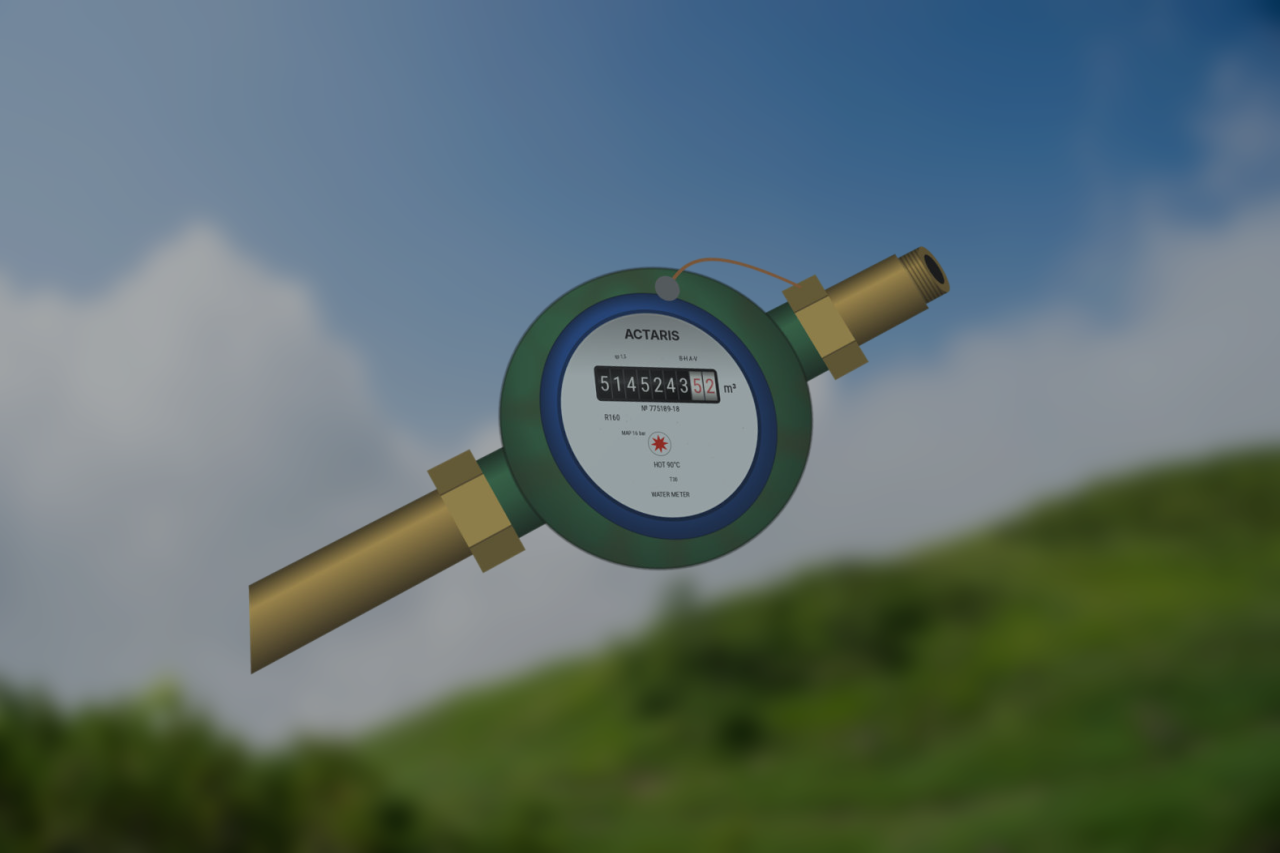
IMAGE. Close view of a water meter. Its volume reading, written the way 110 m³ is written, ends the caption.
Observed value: 5145243.52 m³
